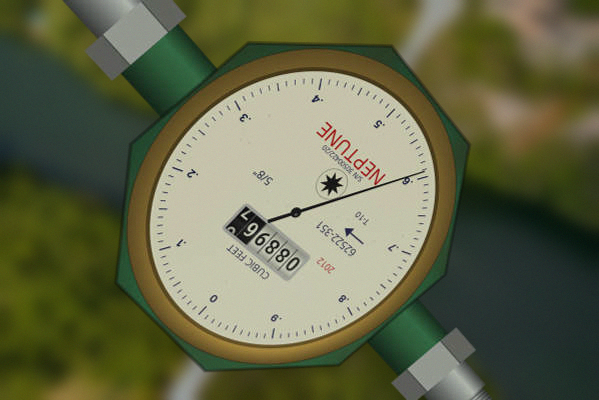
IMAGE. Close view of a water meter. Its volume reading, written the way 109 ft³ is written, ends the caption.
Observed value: 88966.59 ft³
